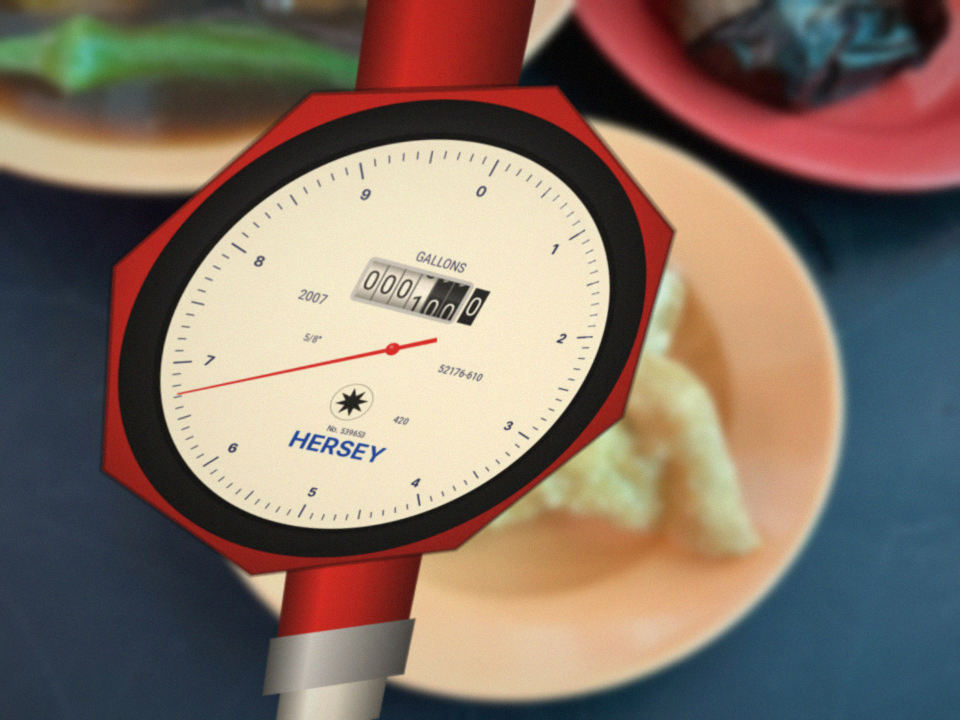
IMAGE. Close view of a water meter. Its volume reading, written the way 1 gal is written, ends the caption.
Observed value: 996.7 gal
